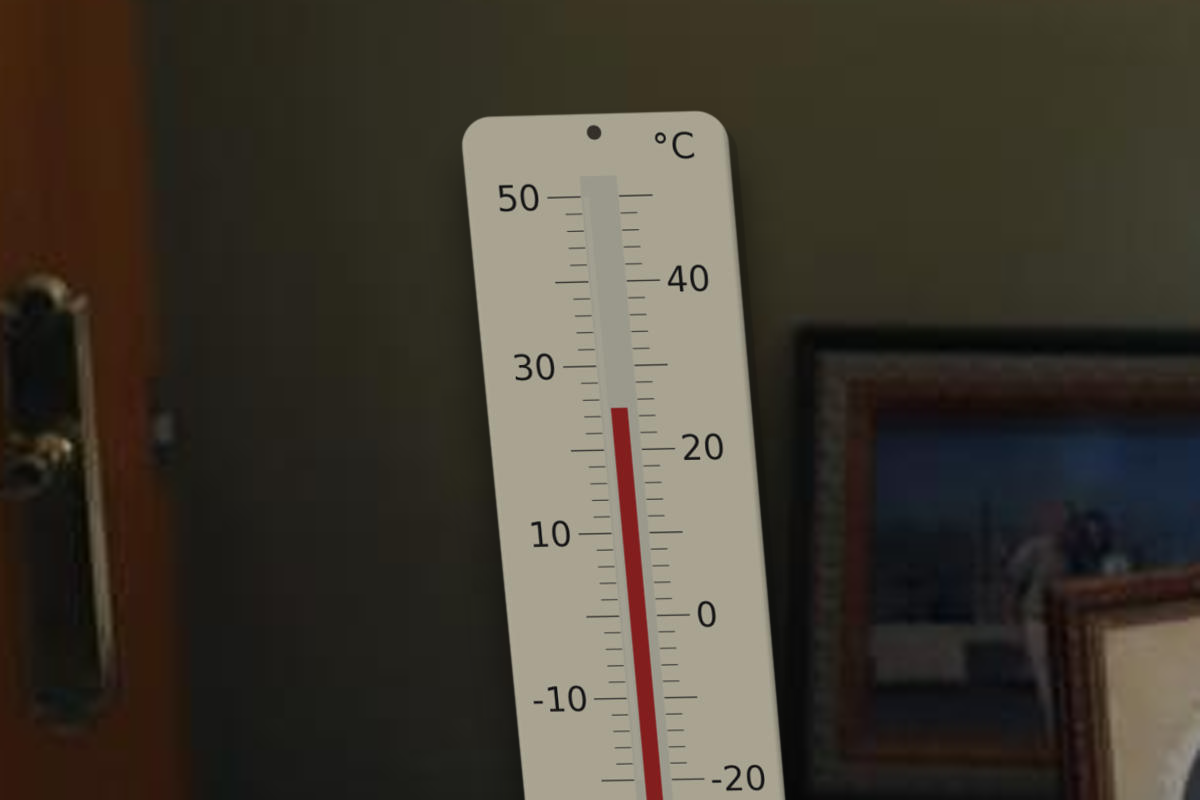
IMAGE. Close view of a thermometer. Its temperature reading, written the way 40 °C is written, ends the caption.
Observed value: 25 °C
